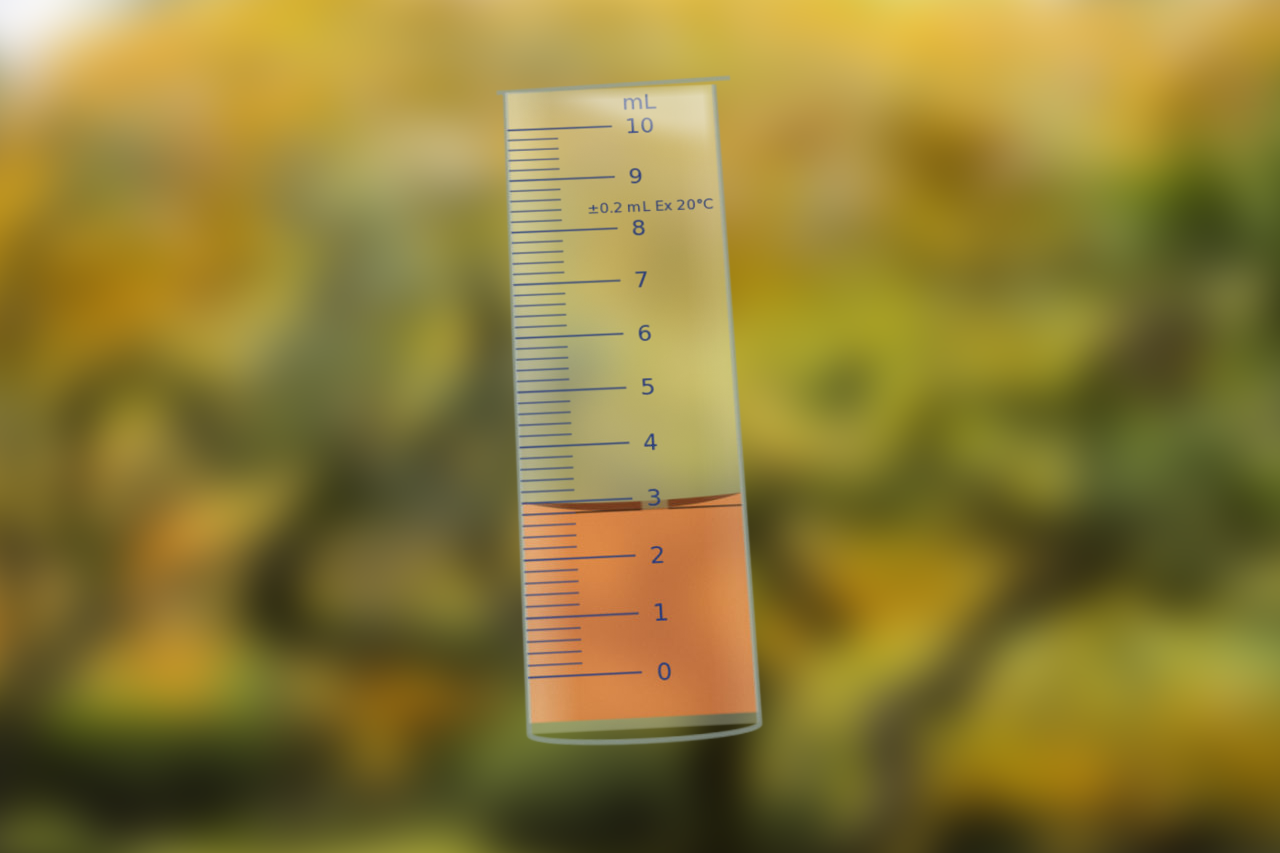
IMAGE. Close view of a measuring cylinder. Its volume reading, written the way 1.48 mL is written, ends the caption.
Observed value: 2.8 mL
